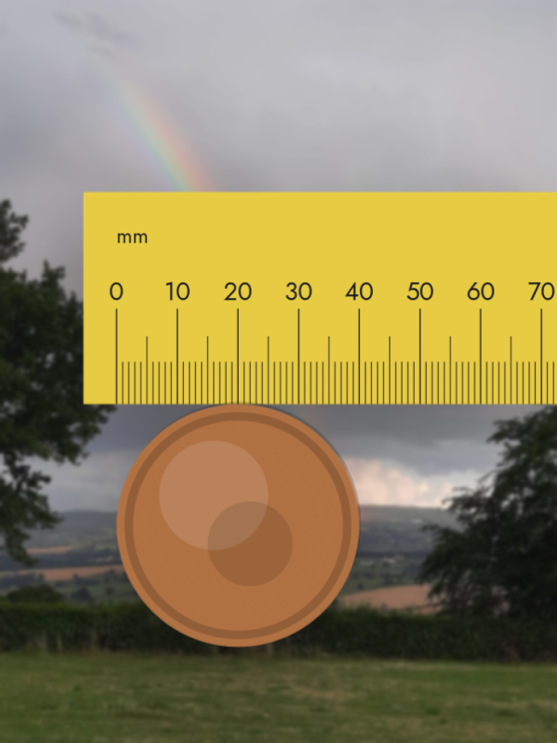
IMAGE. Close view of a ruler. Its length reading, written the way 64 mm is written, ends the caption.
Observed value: 40 mm
